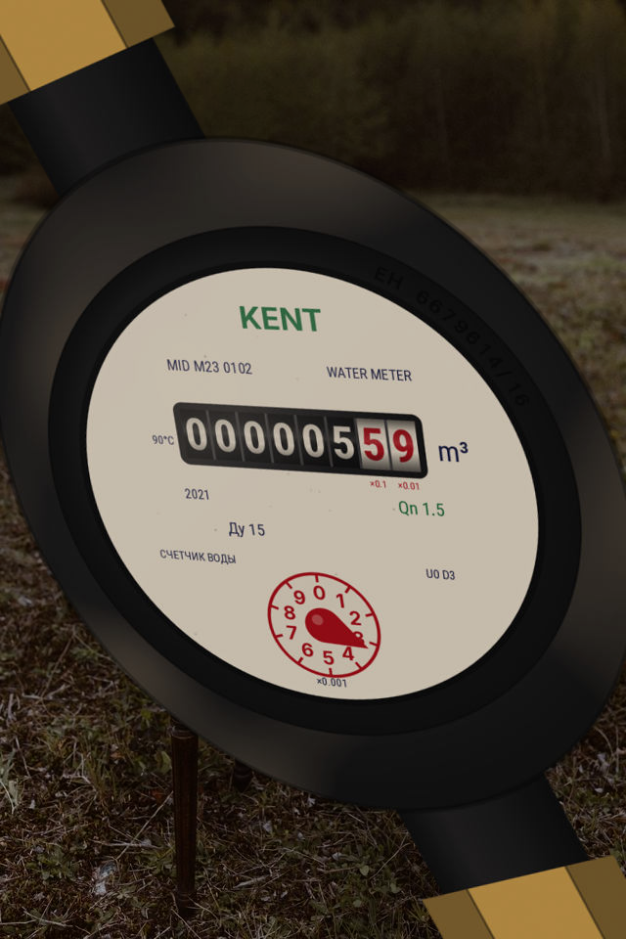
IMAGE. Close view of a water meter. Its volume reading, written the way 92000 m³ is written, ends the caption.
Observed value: 5.593 m³
